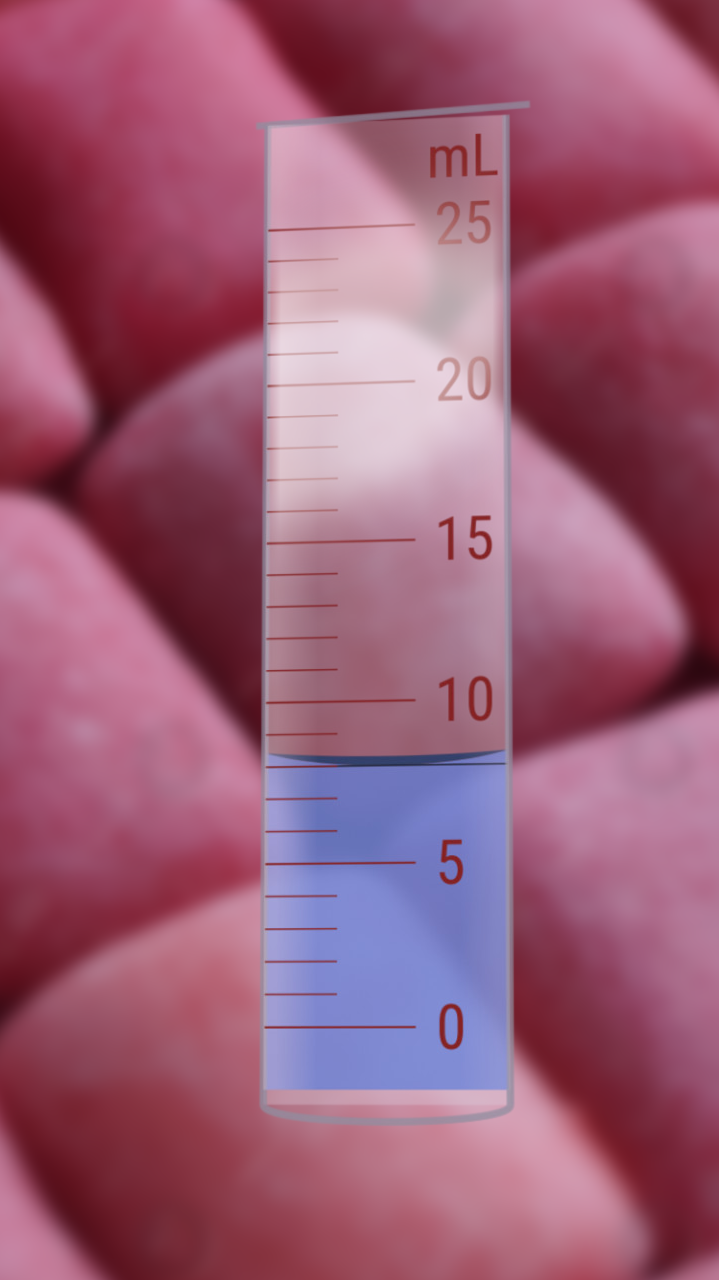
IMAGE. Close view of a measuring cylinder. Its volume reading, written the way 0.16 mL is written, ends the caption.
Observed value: 8 mL
